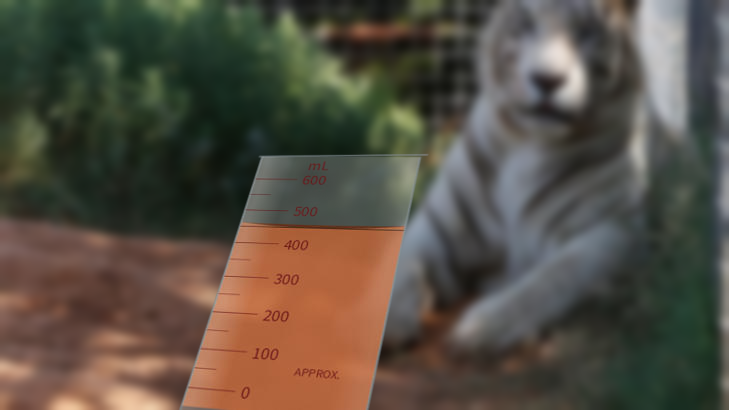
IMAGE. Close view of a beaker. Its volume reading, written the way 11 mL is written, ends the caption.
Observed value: 450 mL
